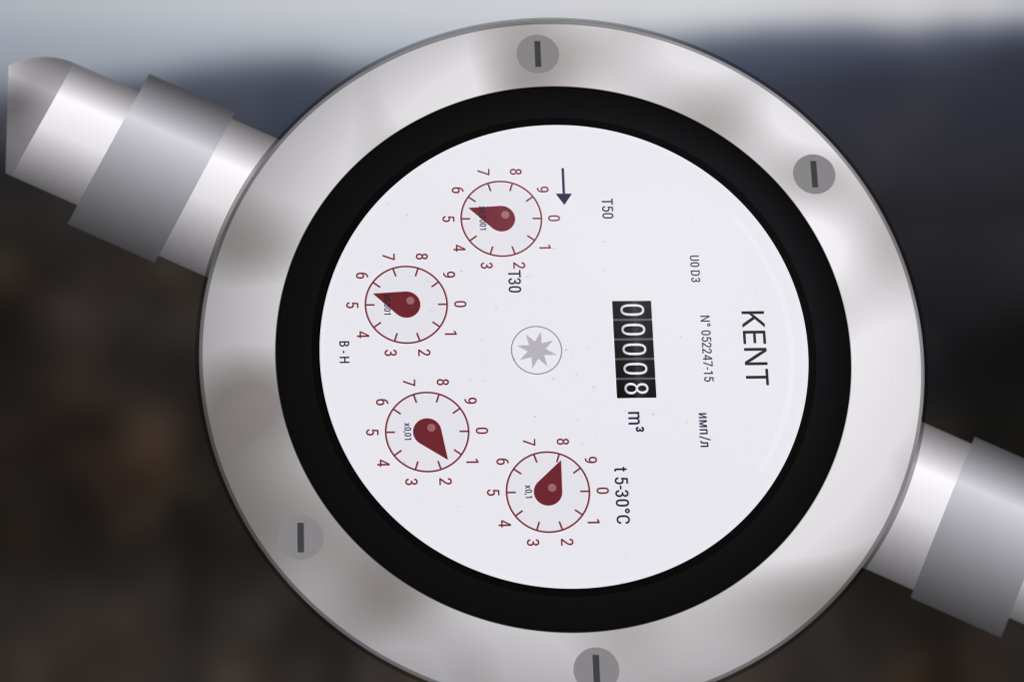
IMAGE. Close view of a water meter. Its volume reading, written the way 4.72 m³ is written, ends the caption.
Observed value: 8.8155 m³
